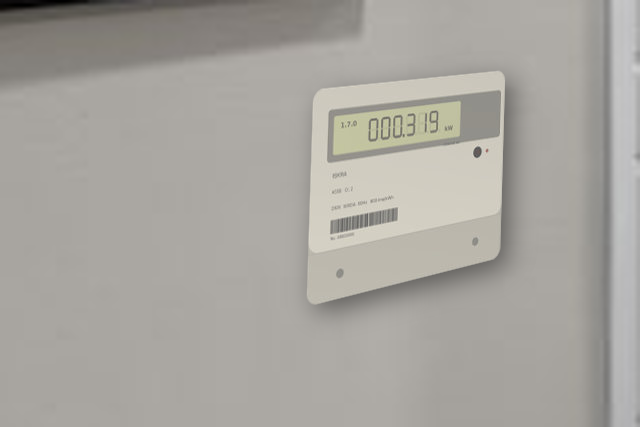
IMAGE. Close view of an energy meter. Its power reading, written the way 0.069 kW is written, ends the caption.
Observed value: 0.319 kW
